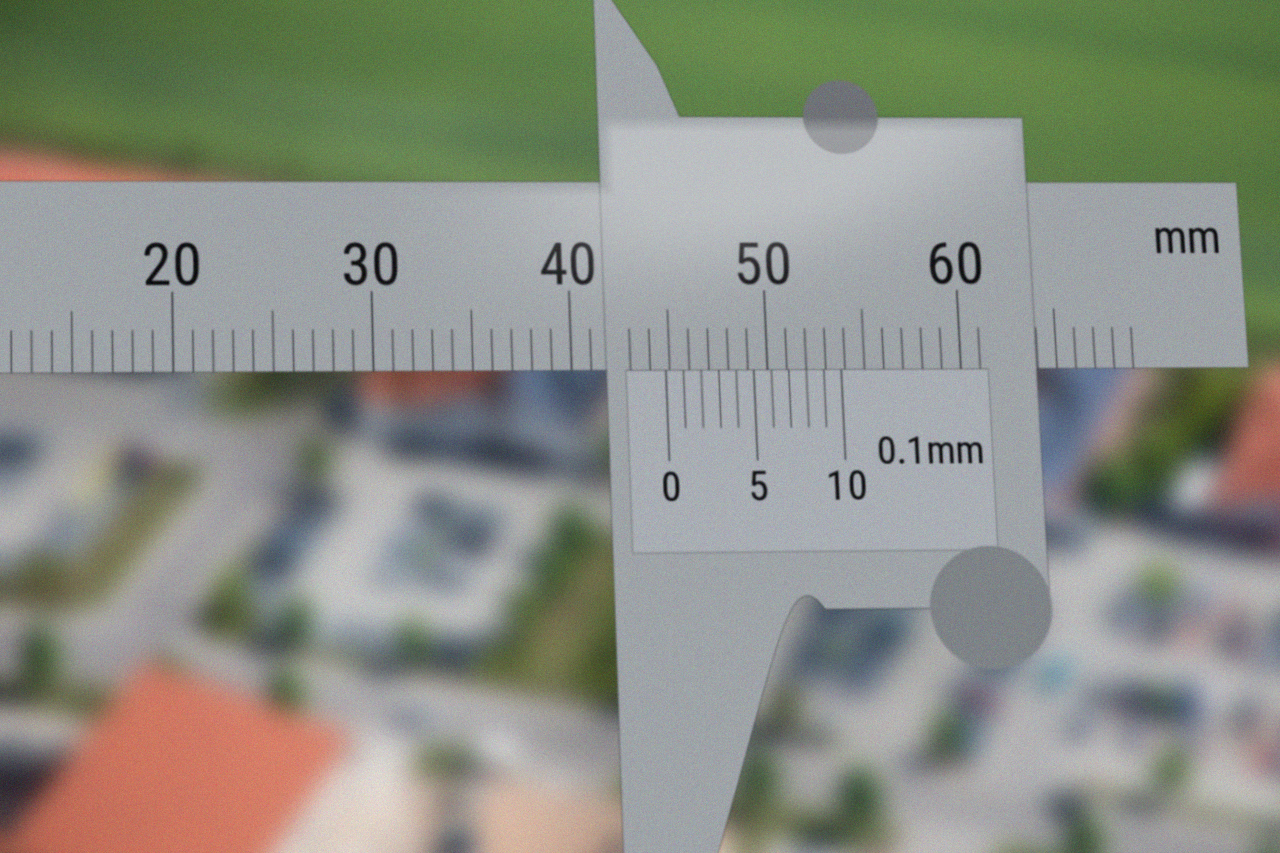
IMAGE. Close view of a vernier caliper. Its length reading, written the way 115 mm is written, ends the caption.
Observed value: 44.8 mm
